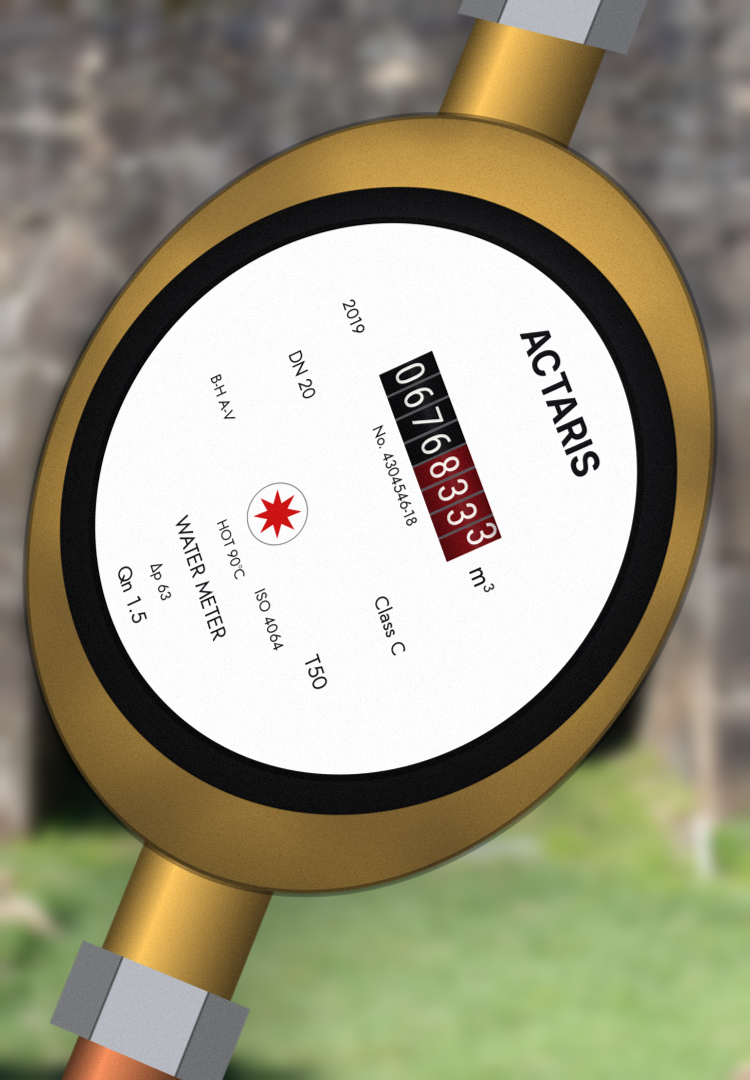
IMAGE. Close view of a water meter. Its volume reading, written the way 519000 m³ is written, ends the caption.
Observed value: 676.8333 m³
